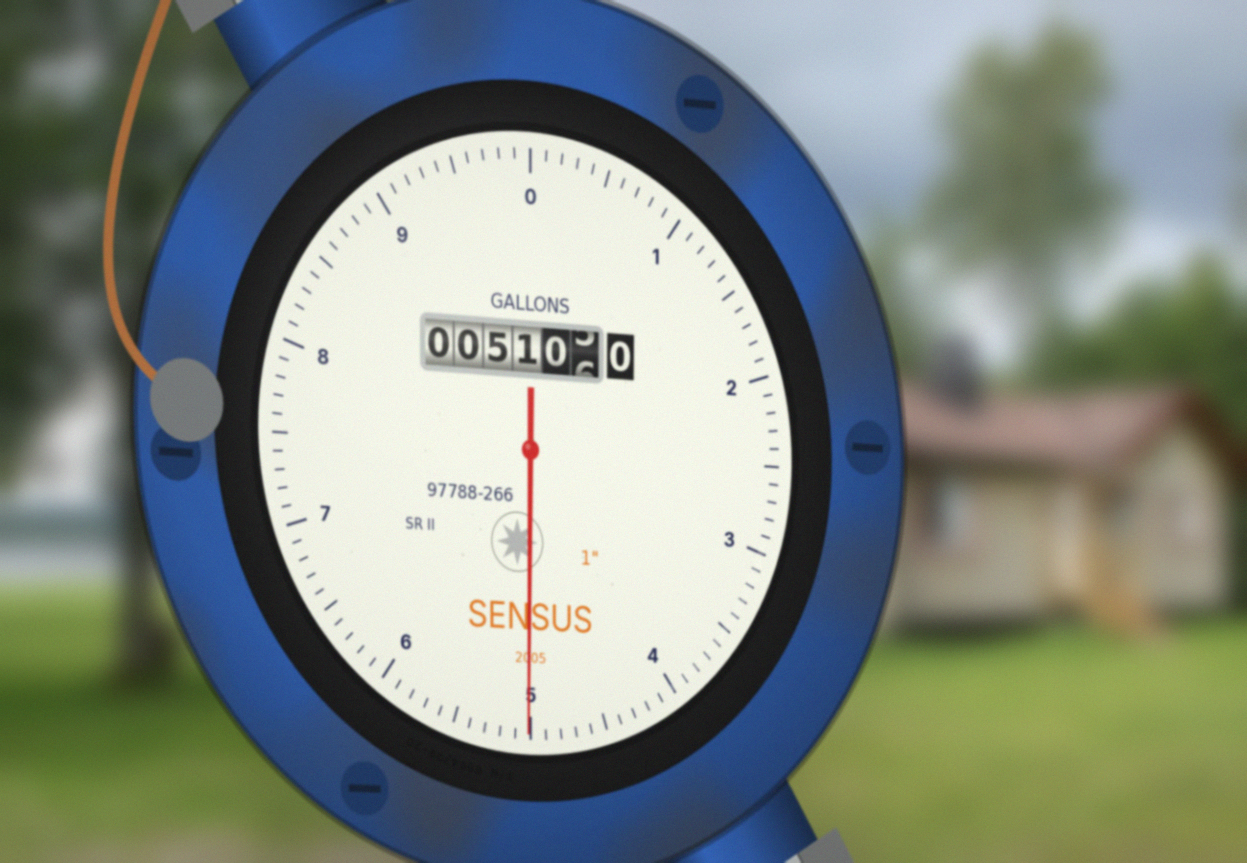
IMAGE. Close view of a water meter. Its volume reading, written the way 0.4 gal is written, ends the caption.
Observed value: 51055.0 gal
